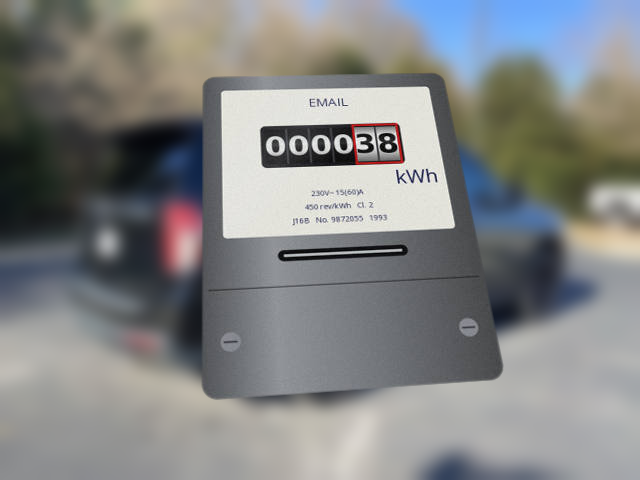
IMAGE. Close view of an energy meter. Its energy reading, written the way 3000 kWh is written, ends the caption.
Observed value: 0.38 kWh
